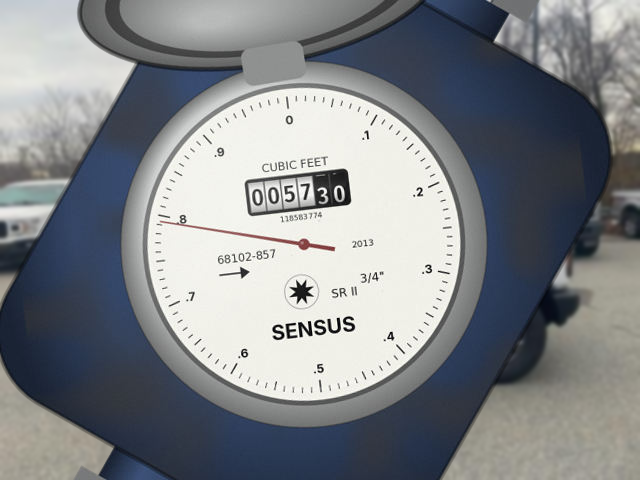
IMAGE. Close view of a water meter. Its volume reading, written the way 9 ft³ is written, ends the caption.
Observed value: 5729.79 ft³
